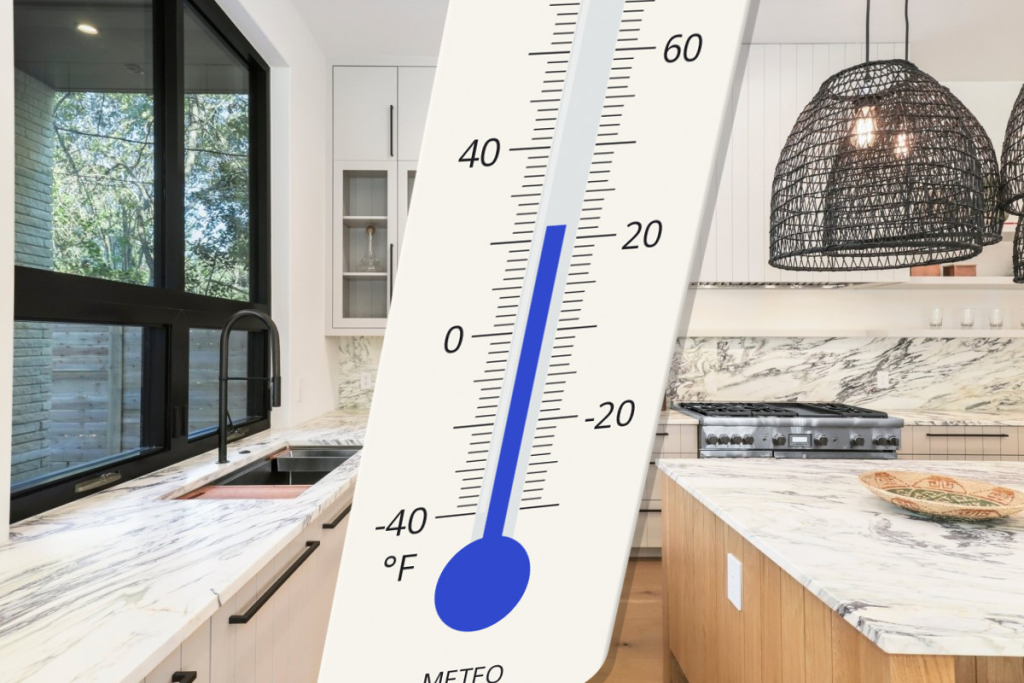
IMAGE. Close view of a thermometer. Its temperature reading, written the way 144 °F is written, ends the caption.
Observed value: 23 °F
